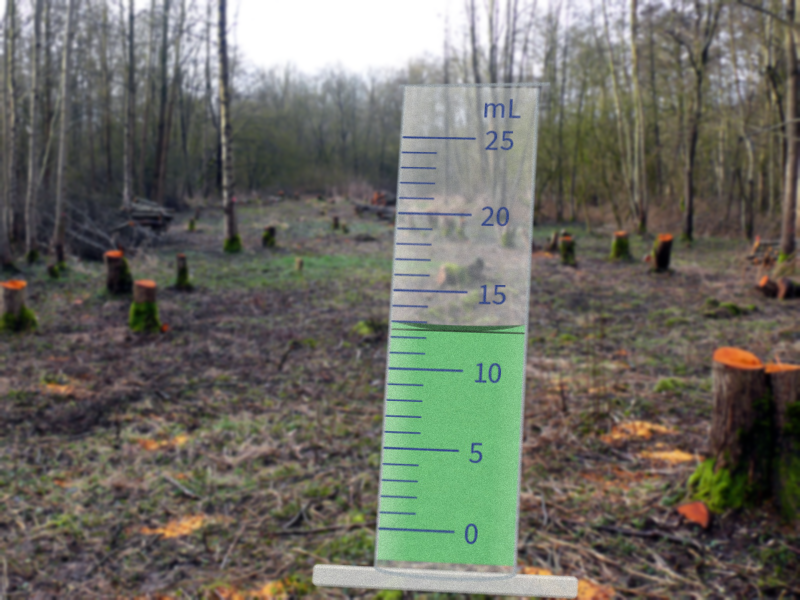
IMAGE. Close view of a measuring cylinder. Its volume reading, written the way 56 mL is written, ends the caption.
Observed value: 12.5 mL
